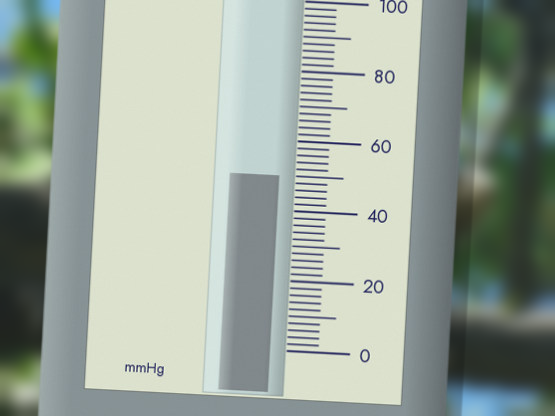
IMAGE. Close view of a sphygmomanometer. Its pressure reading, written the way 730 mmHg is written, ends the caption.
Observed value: 50 mmHg
